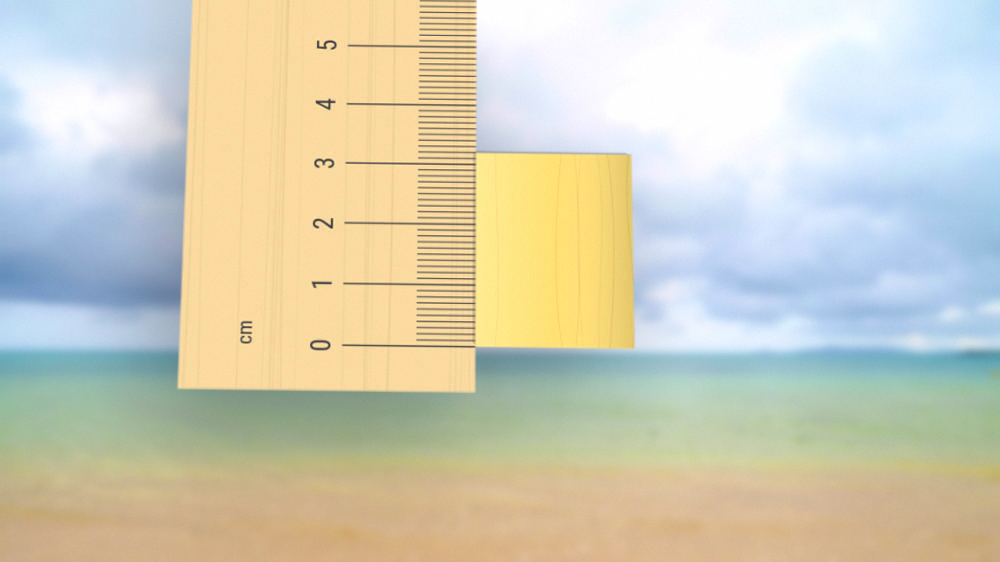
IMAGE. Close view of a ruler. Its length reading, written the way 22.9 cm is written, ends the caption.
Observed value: 3.2 cm
